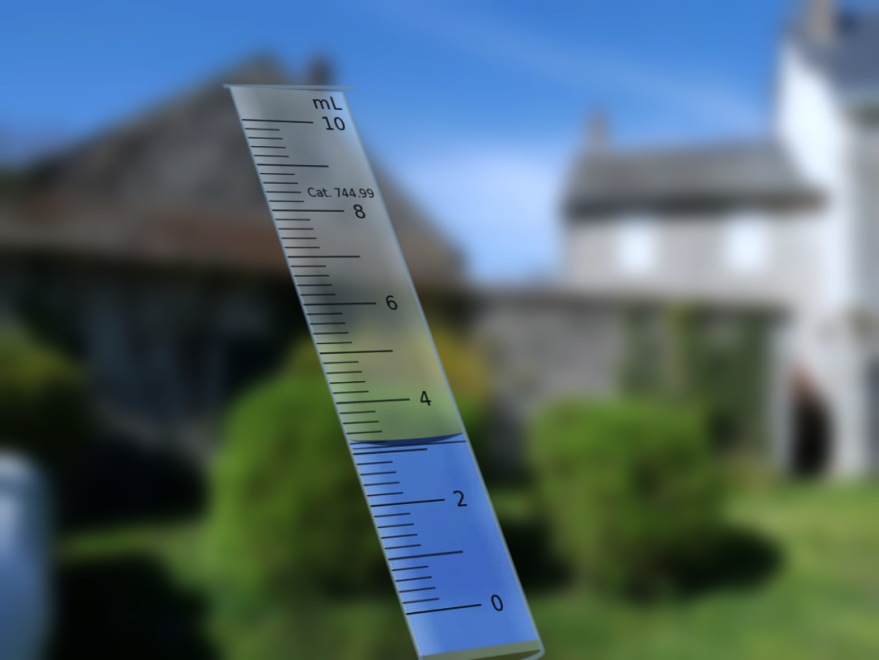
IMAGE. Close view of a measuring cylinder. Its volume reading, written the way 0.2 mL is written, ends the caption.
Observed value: 3.1 mL
